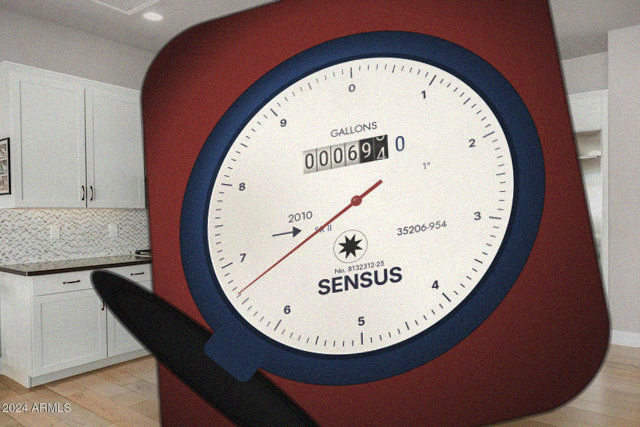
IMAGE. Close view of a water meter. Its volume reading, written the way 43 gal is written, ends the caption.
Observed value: 6936.6 gal
